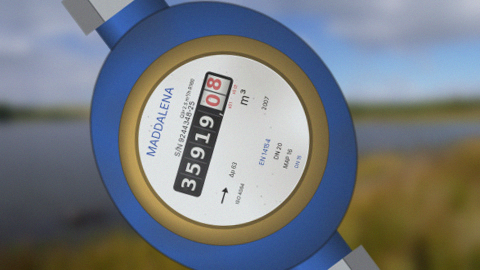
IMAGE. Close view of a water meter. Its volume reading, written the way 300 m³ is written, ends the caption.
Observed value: 35919.08 m³
